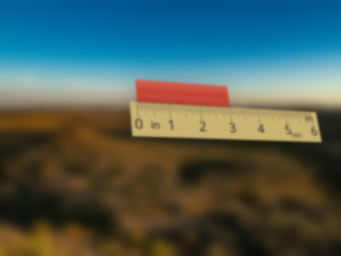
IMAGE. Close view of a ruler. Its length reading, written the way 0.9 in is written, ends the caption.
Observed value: 3 in
